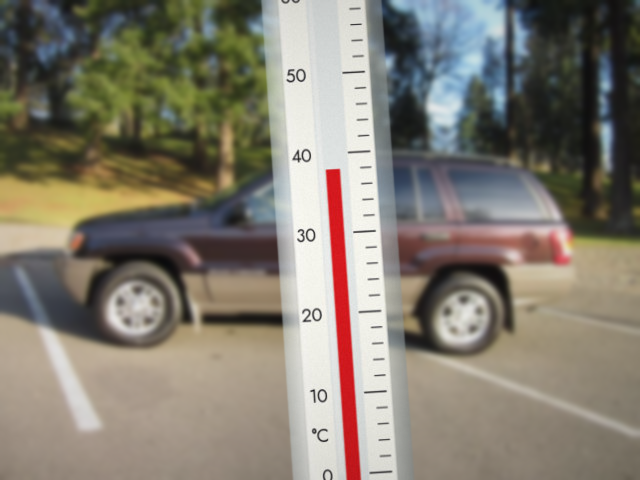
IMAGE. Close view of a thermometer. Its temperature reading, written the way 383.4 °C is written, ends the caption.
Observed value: 38 °C
